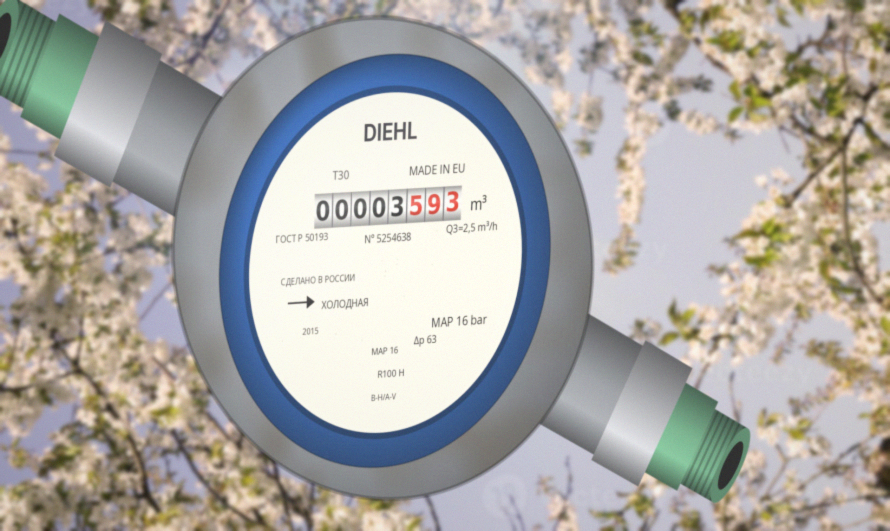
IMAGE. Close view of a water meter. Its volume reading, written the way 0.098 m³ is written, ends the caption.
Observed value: 3.593 m³
